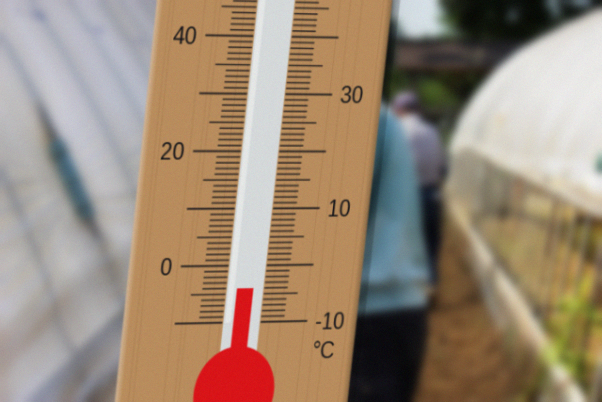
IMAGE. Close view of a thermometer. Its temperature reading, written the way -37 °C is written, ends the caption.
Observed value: -4 °C
